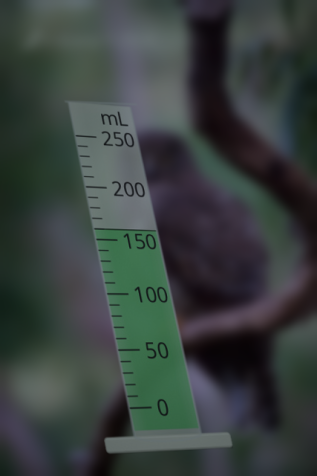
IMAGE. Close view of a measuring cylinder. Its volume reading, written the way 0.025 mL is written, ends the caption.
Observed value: 160 mL
